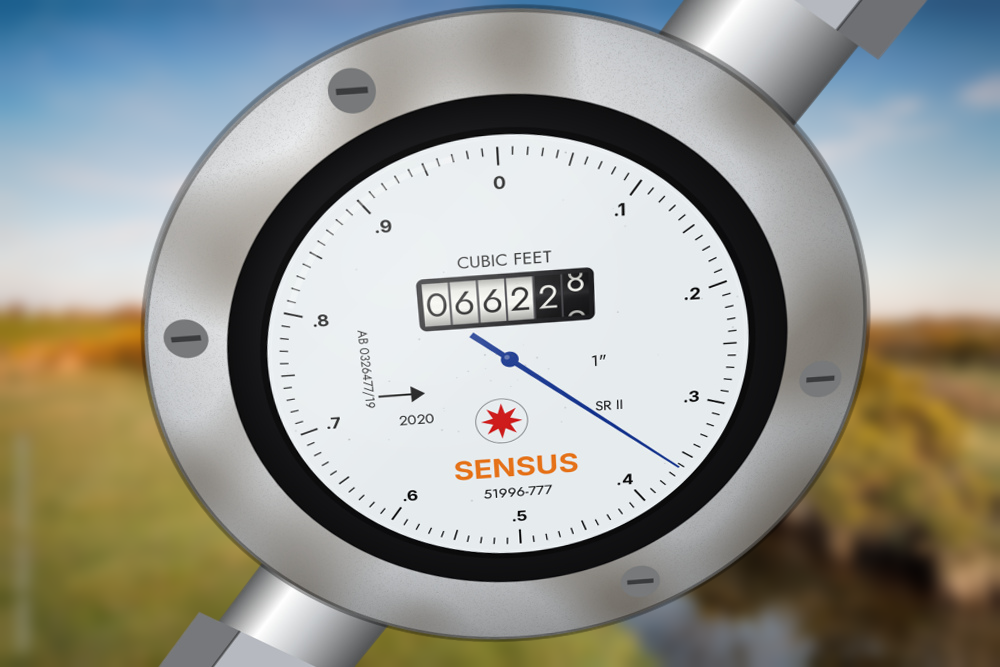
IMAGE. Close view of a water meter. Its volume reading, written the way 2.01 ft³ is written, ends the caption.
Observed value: 66228.36 ft³
